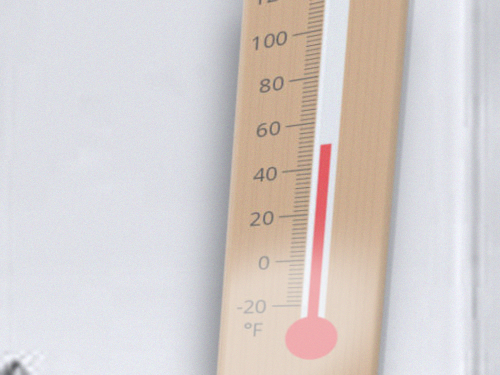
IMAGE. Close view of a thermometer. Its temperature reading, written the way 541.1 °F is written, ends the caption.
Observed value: 50 °F
